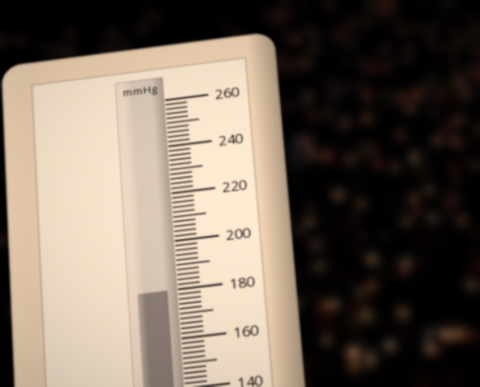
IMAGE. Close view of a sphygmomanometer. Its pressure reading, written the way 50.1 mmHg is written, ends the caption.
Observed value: 180 mmHg
